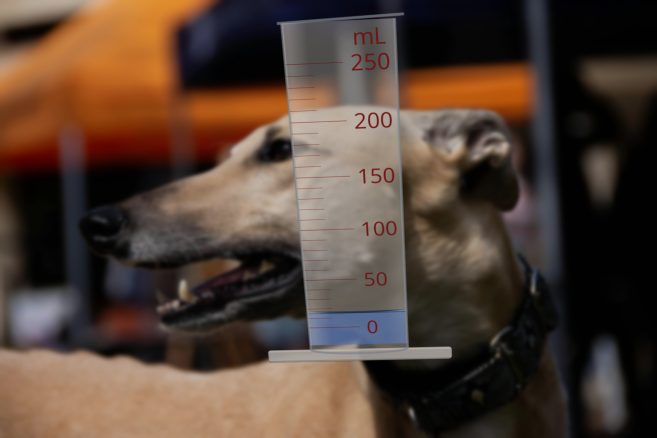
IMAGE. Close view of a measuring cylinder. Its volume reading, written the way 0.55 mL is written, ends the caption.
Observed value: 15 mL
